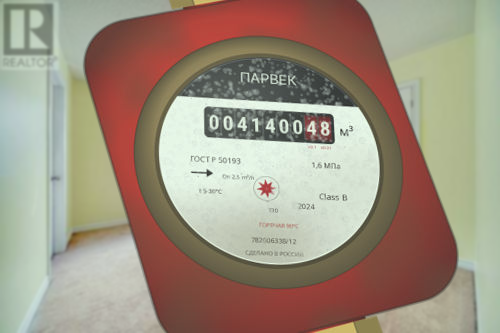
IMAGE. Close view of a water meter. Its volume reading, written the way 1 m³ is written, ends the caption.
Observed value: 41400.48 m³
